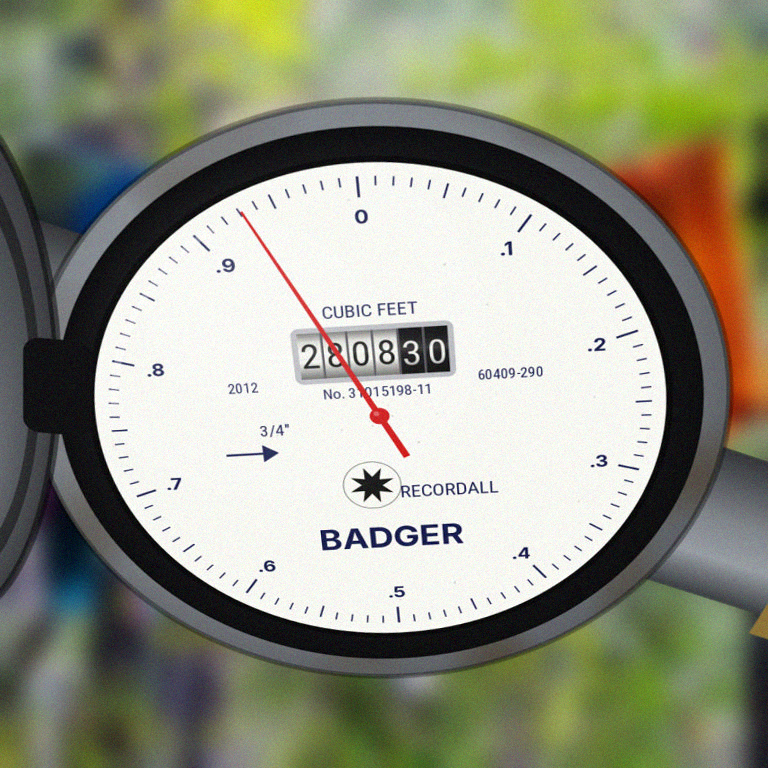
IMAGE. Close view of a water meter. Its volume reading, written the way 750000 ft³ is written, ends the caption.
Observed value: 280829.93 ft³
